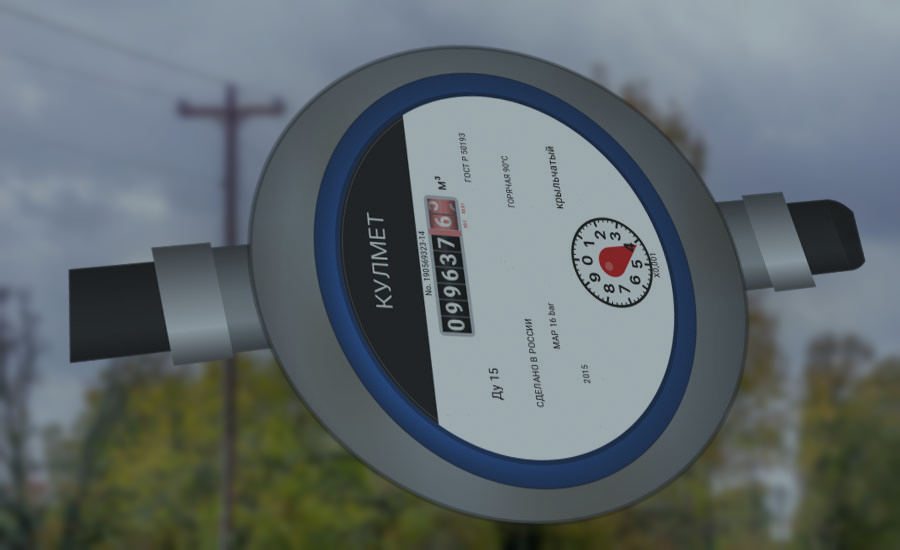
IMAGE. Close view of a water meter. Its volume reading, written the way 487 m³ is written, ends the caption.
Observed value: 99637.654 m³
